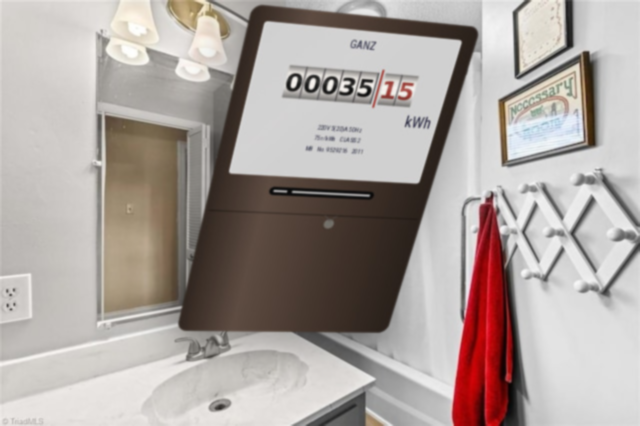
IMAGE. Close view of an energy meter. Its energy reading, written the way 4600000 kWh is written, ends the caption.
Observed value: 35.15 kWh
